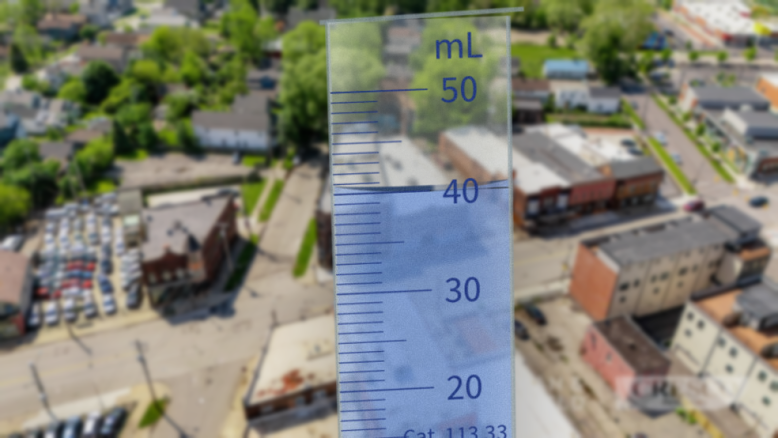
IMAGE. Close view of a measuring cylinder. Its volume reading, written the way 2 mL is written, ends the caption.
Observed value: 40 mL
